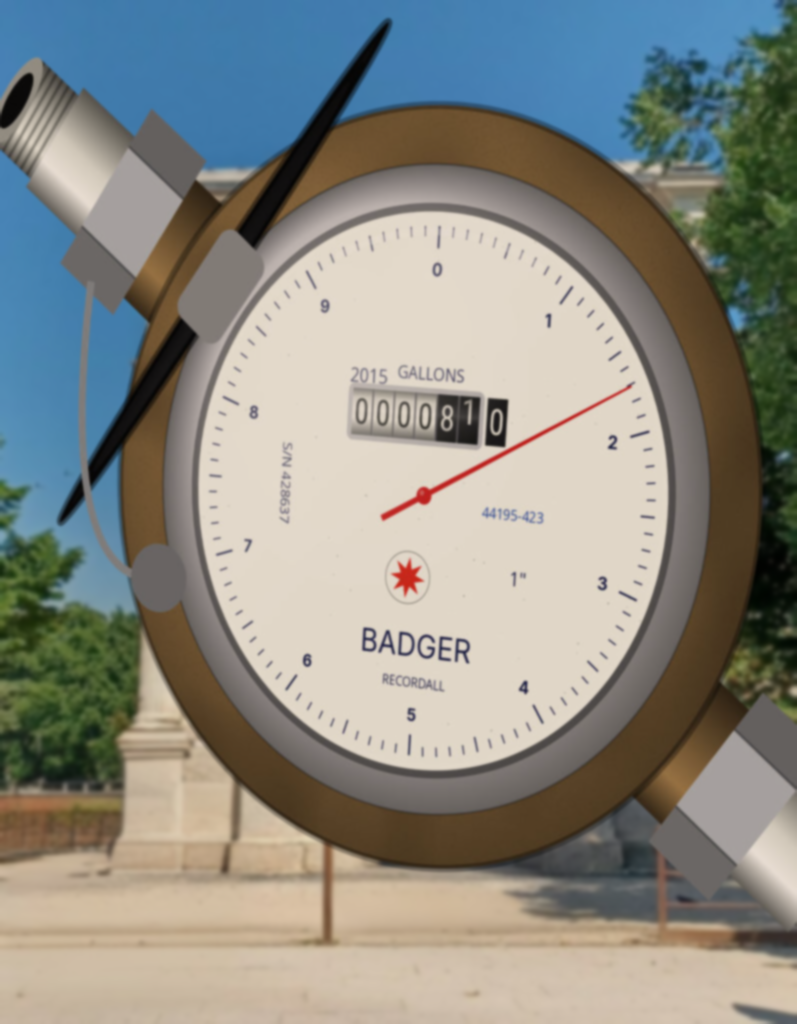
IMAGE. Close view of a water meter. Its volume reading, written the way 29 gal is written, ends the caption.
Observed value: 811.7 gal
